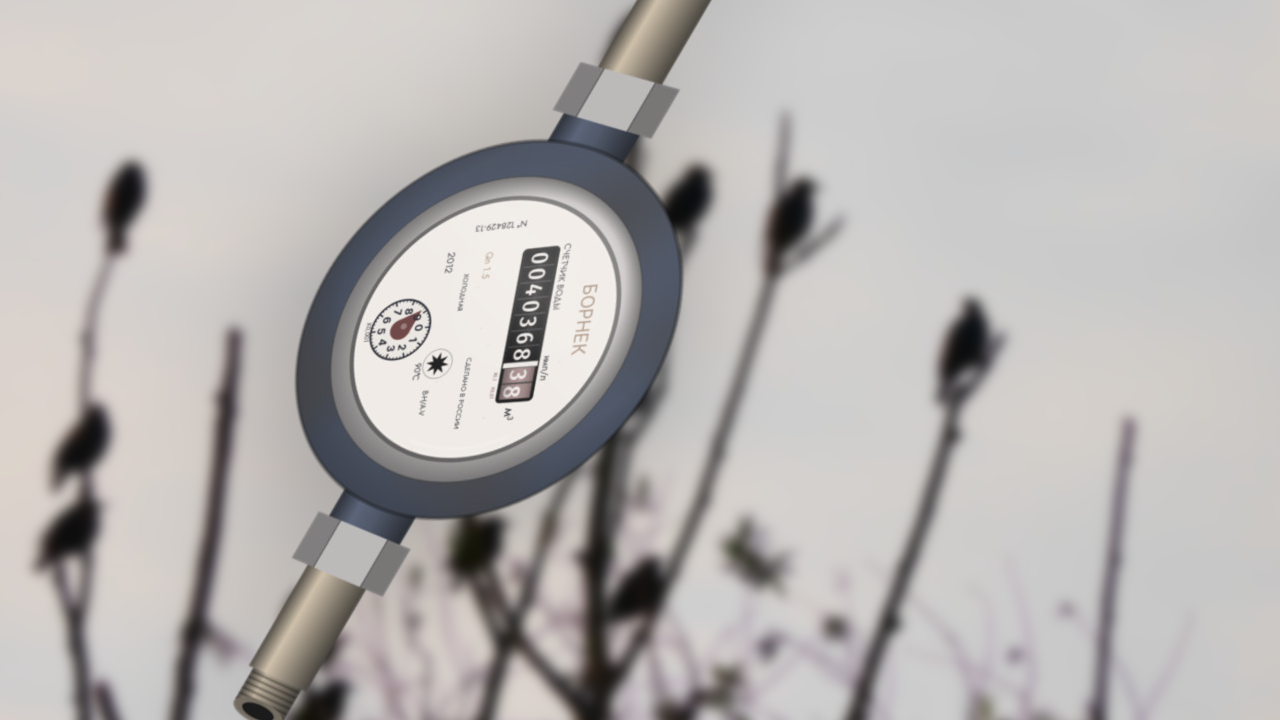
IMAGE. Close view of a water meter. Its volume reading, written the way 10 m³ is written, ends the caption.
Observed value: 40368.378 m³
